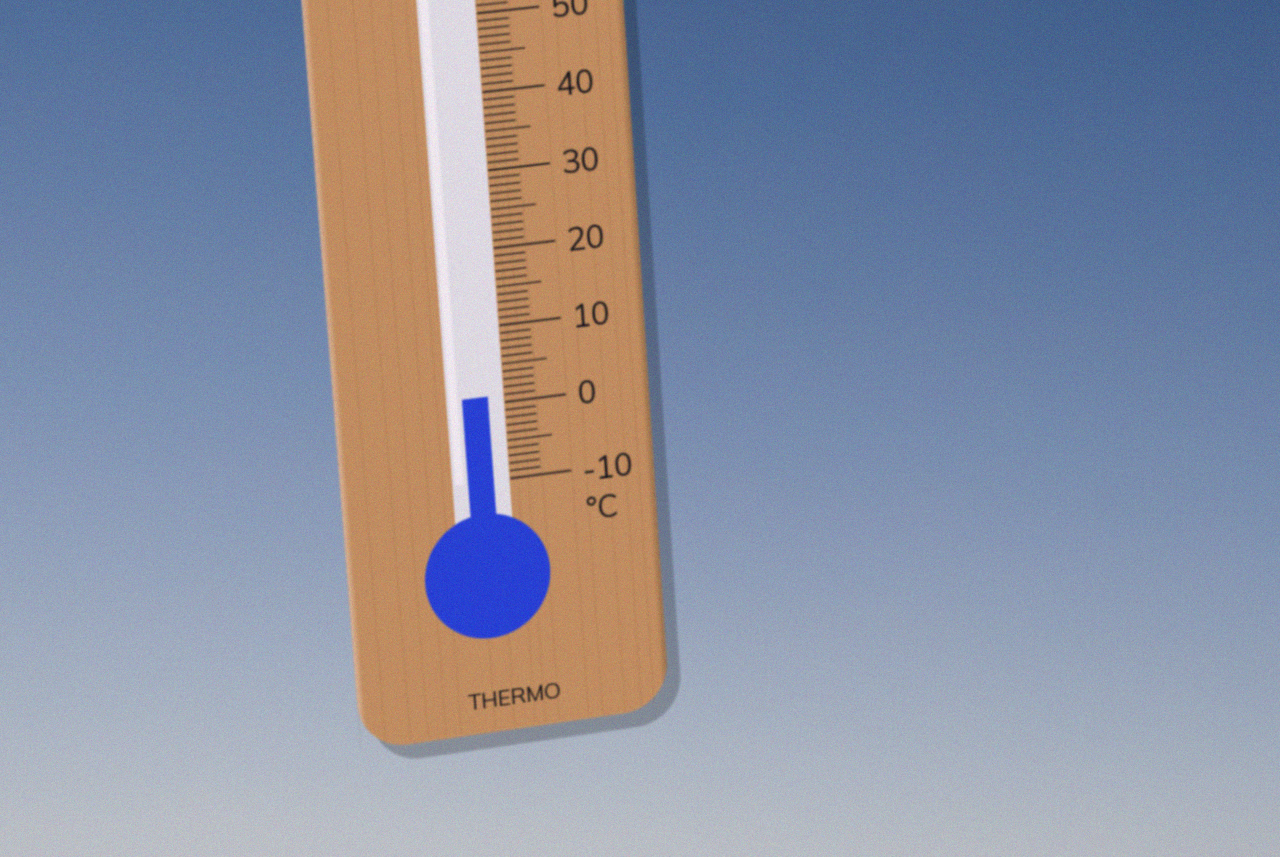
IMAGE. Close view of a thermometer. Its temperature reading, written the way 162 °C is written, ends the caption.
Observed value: 1 °C
